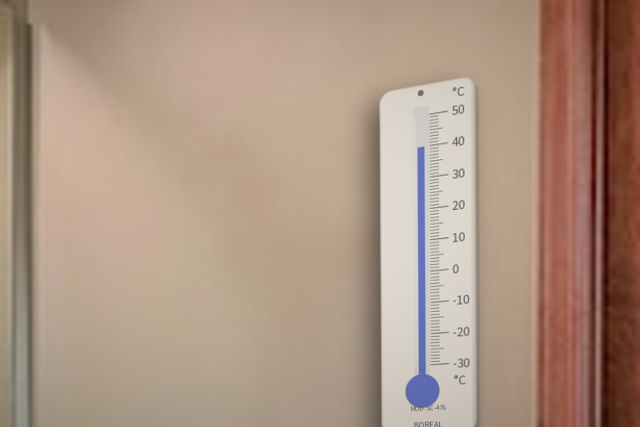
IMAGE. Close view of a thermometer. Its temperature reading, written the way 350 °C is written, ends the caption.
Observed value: 40 °C
